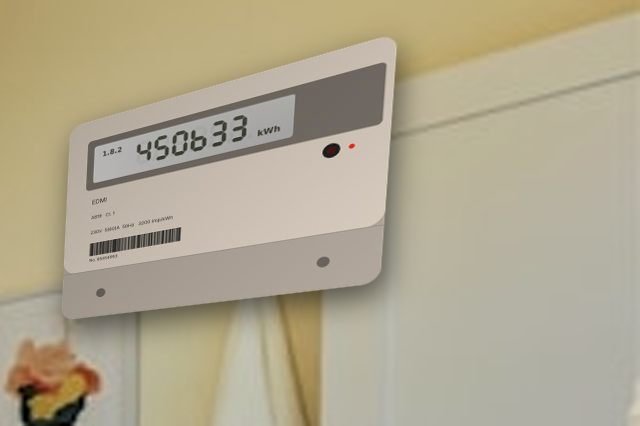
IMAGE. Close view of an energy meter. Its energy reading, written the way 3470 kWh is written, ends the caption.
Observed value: 450633 kWh
